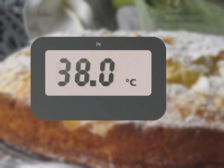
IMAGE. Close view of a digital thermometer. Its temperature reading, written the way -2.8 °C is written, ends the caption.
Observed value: 38.0 °C
